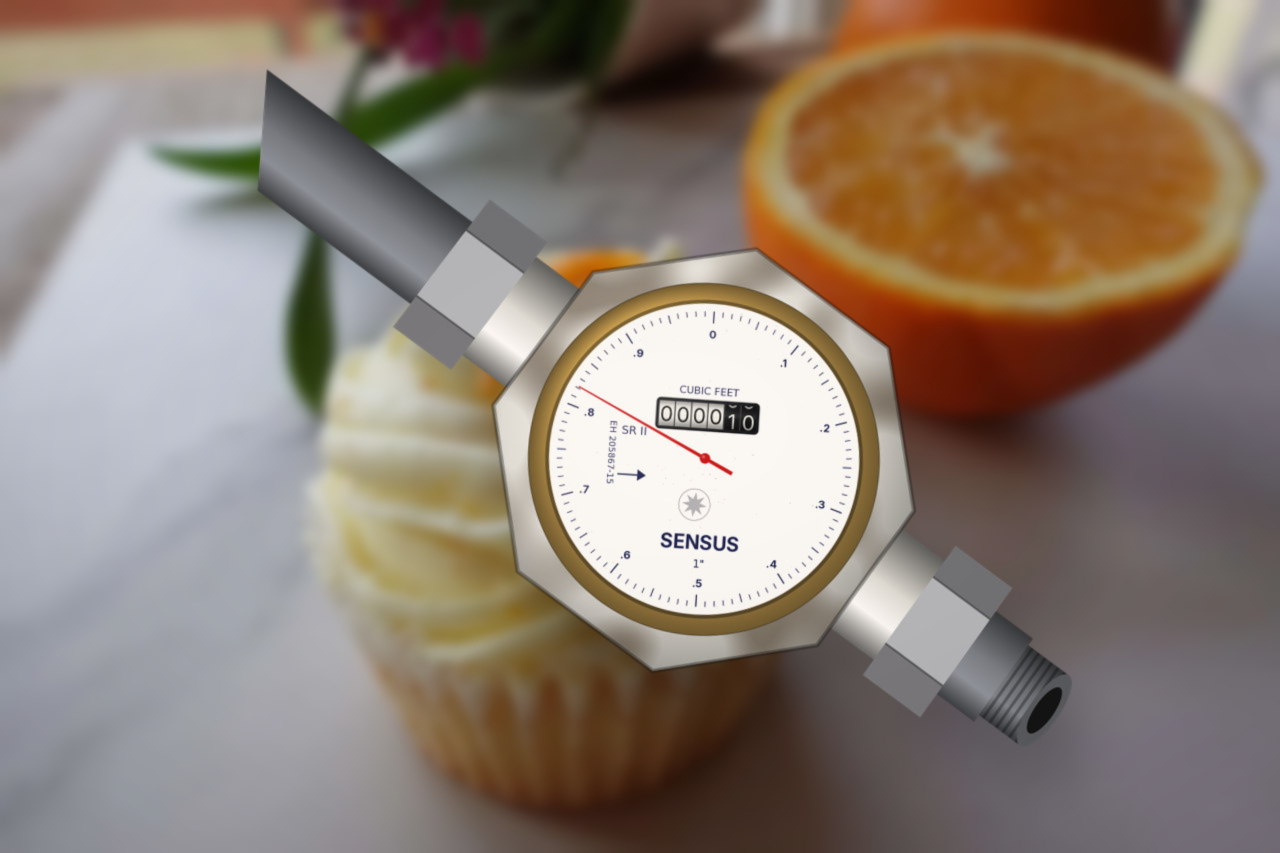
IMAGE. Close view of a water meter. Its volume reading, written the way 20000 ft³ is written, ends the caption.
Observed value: 9.82 ft³
